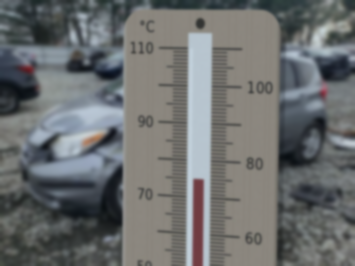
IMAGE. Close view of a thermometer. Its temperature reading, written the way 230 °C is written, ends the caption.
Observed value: 75 °C
